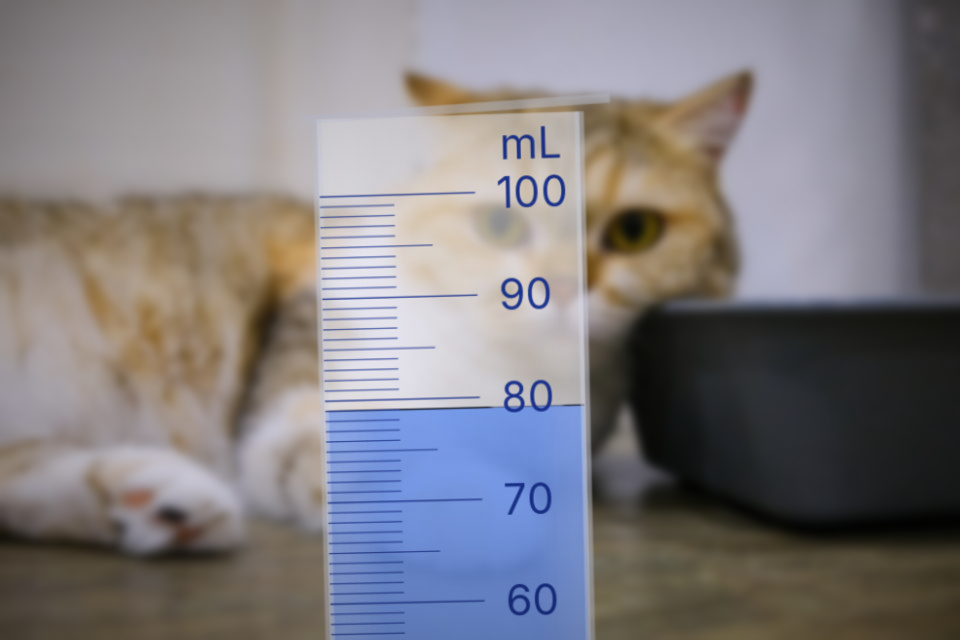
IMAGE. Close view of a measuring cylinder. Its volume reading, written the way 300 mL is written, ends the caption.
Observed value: 79 mL
